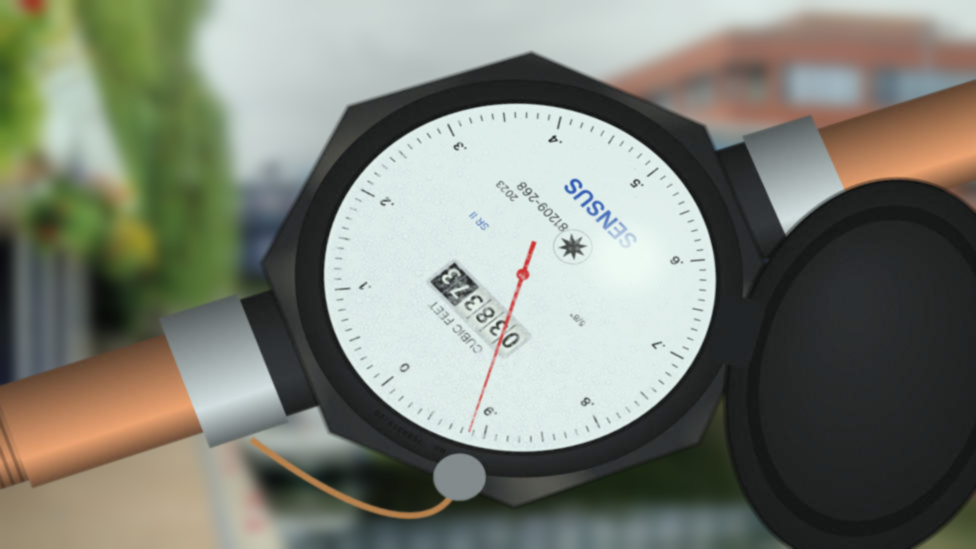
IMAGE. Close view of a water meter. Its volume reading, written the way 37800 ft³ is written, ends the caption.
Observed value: 38372.91 ft³
